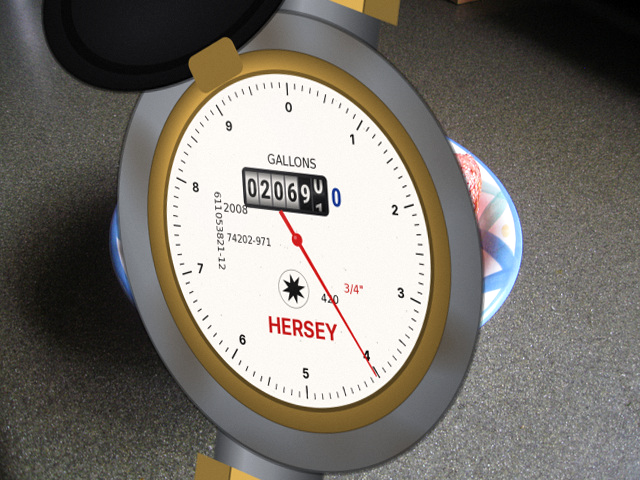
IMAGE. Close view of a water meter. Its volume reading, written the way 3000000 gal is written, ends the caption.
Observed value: 206904.0 gal
